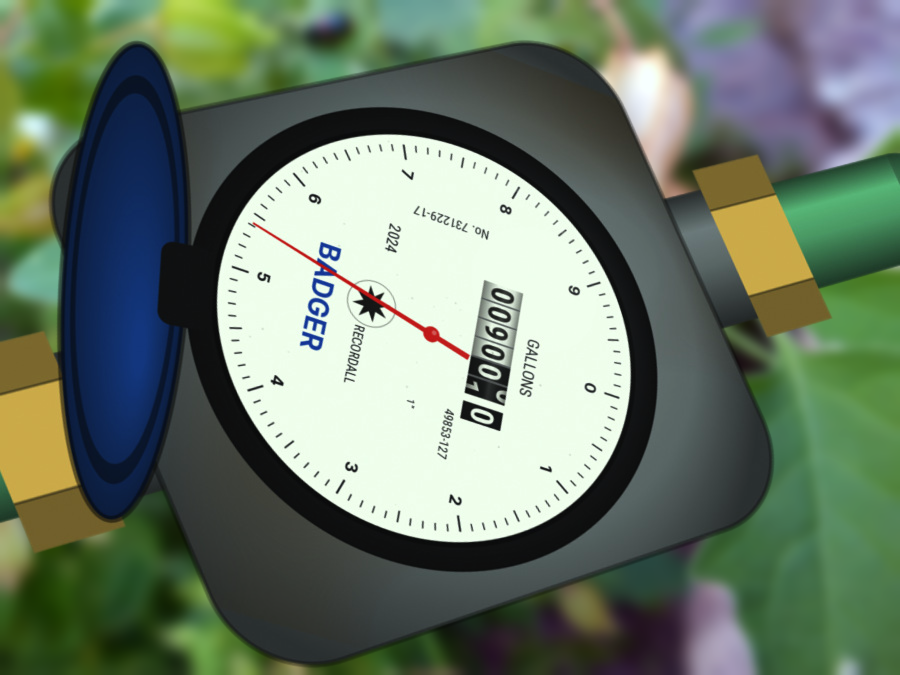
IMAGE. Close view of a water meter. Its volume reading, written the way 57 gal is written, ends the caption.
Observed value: 90005.4 gal
